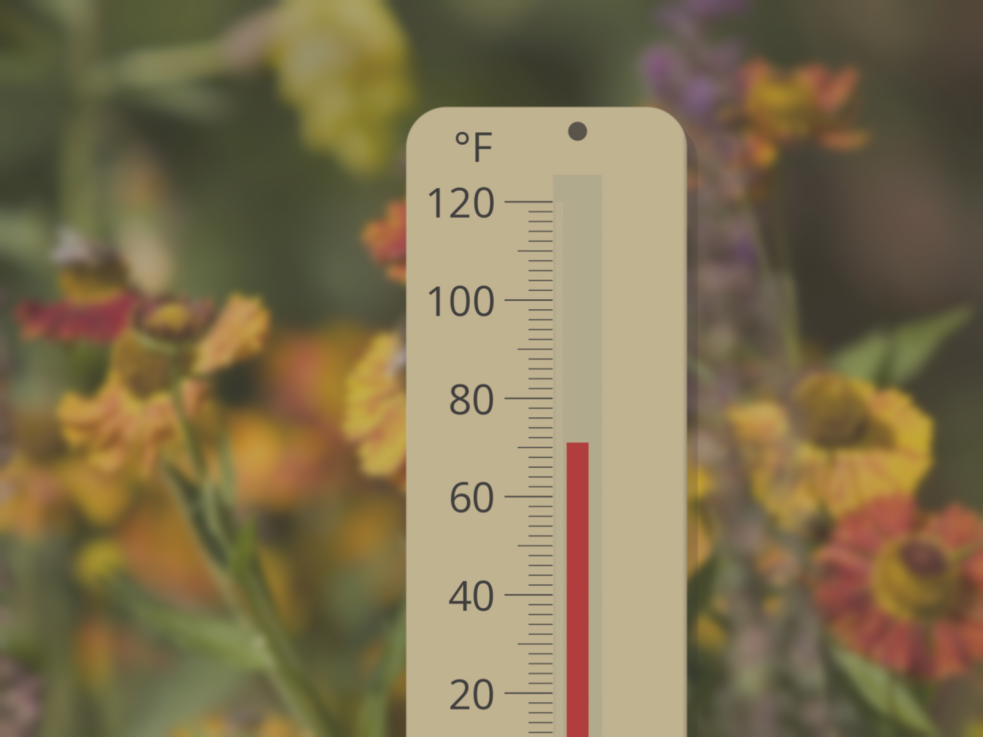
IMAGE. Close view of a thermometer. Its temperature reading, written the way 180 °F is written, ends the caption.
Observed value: 71 °F
